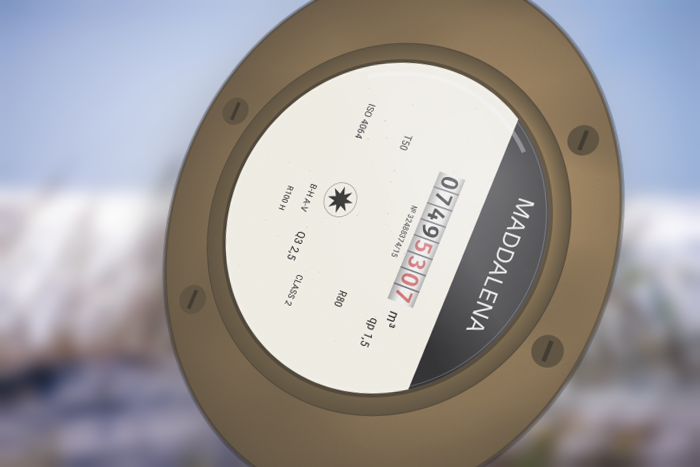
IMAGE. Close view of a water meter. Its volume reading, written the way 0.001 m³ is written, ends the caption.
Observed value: 749.5307 m³
